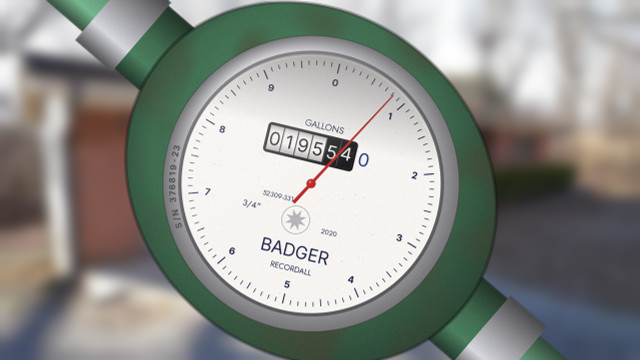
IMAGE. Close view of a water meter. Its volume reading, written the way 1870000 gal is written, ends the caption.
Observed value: 195540.8 gal
